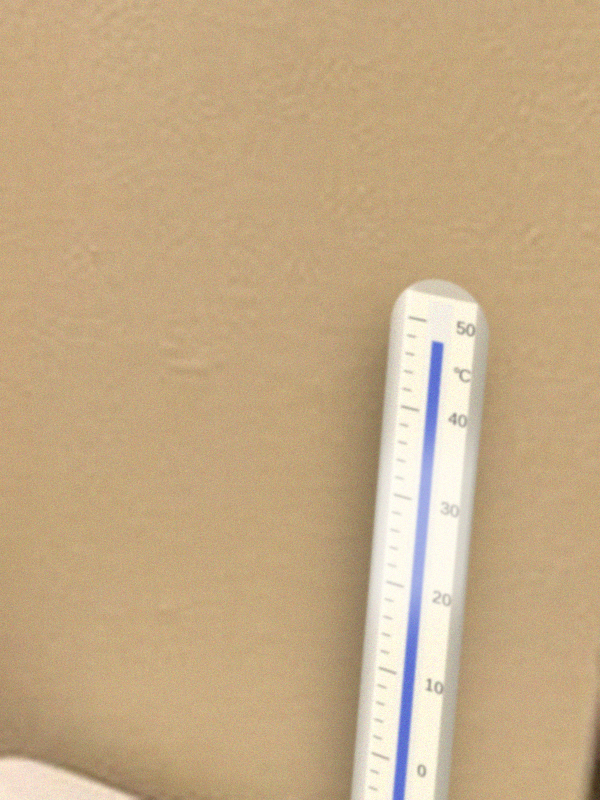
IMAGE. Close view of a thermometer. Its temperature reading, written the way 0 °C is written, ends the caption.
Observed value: 48 °C
